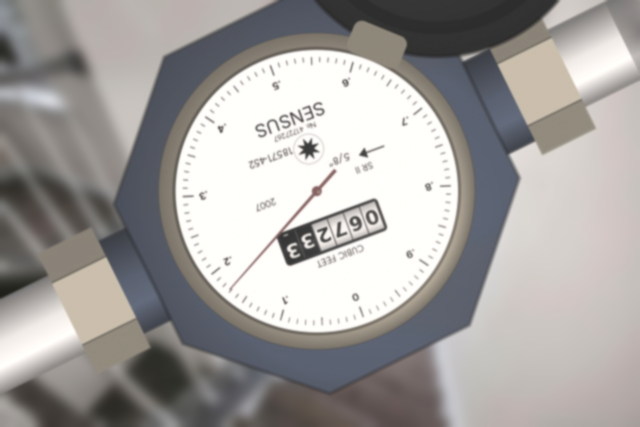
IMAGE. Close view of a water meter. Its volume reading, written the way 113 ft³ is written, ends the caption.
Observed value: 67233.17 ft³
